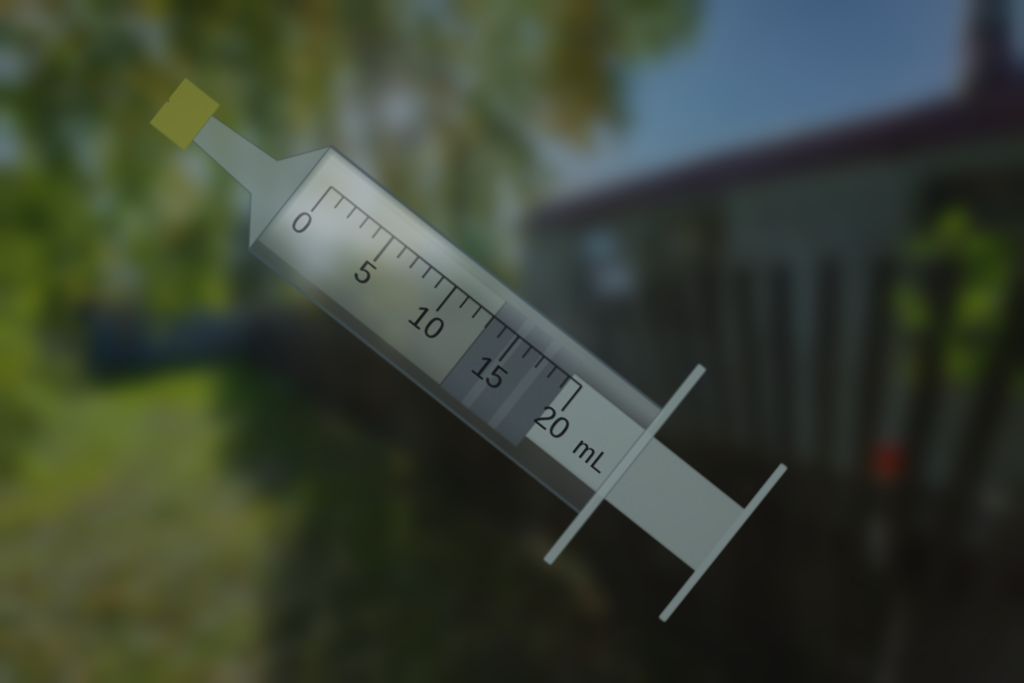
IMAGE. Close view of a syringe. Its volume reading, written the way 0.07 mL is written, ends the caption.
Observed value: 13 mL
